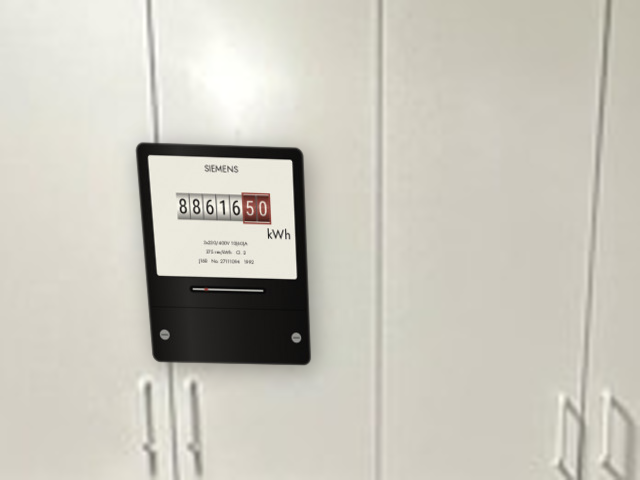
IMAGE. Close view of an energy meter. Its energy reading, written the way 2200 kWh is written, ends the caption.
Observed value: 88616.50 kWh
